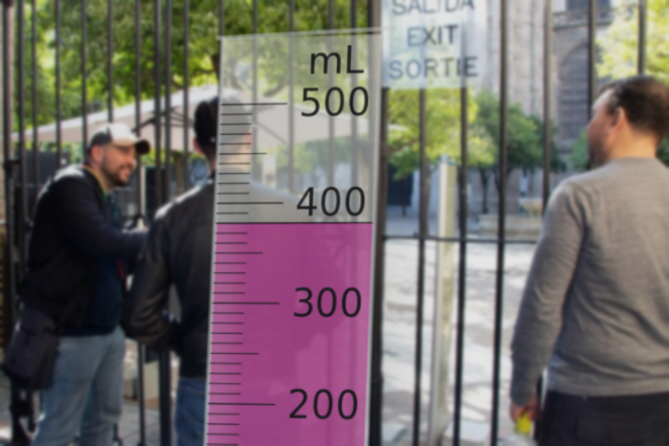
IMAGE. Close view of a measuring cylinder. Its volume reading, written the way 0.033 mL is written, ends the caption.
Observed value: 380 mL
